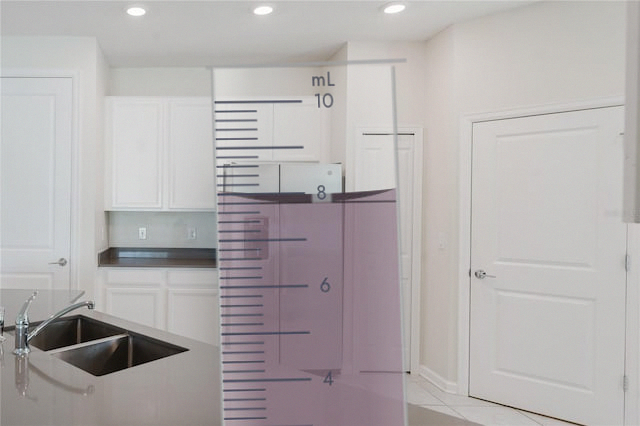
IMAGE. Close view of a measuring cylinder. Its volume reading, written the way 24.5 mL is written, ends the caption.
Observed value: 7.8 mL
